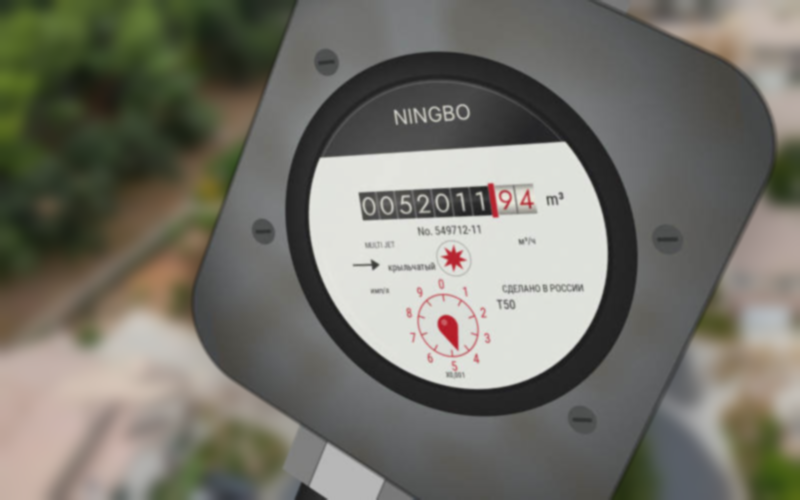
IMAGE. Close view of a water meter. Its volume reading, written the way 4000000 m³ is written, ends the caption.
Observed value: 52011.944 m³
